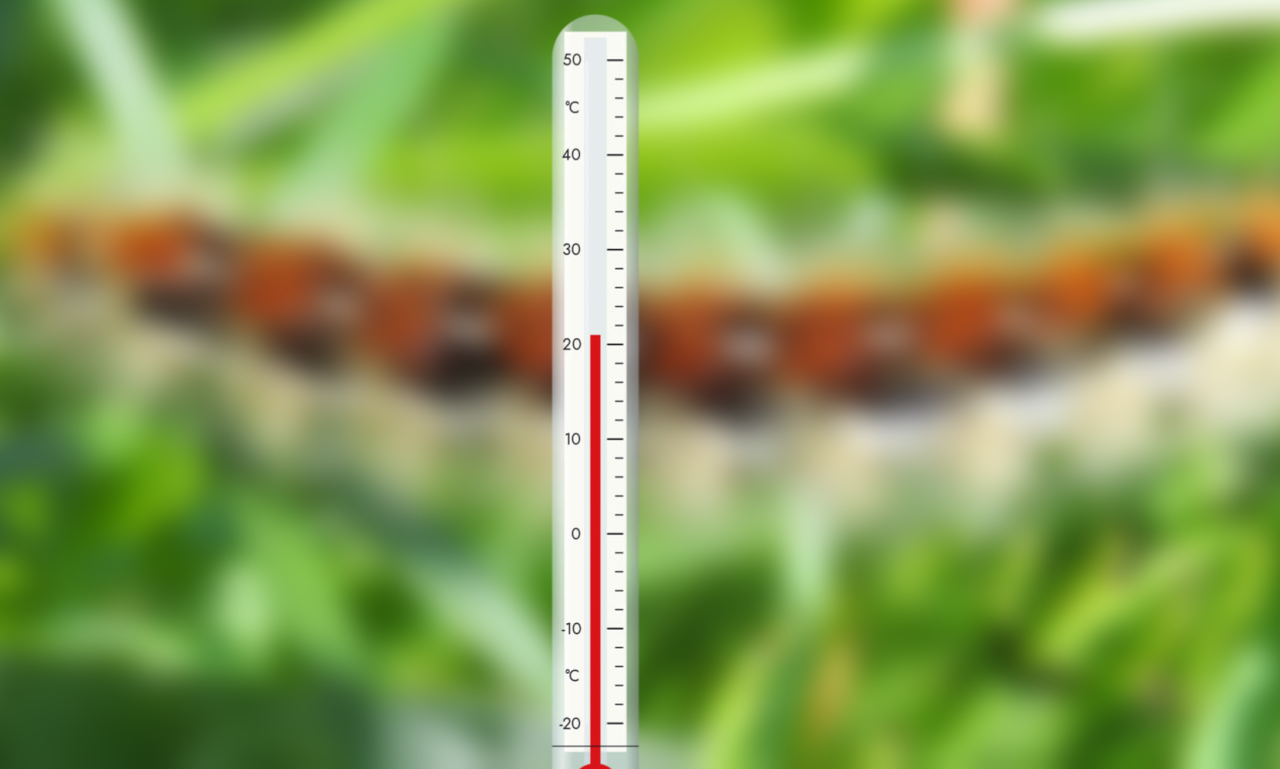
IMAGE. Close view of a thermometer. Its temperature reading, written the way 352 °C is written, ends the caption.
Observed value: 21 °C
